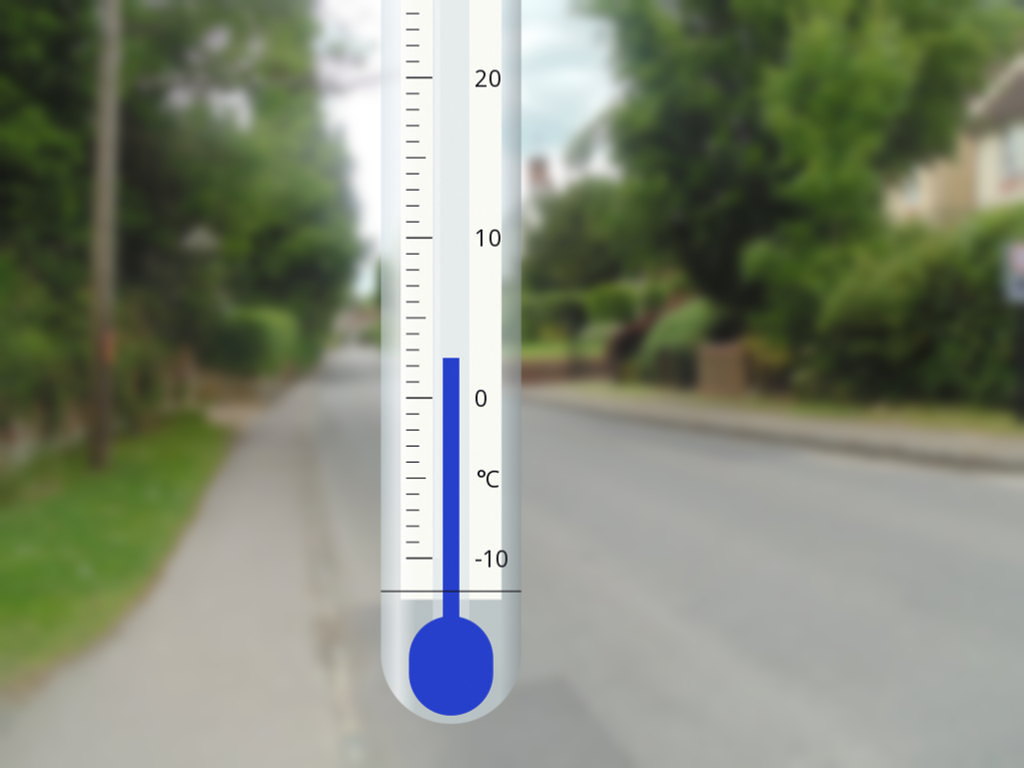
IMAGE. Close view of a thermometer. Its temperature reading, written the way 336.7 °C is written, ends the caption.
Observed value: 2.5 °C
